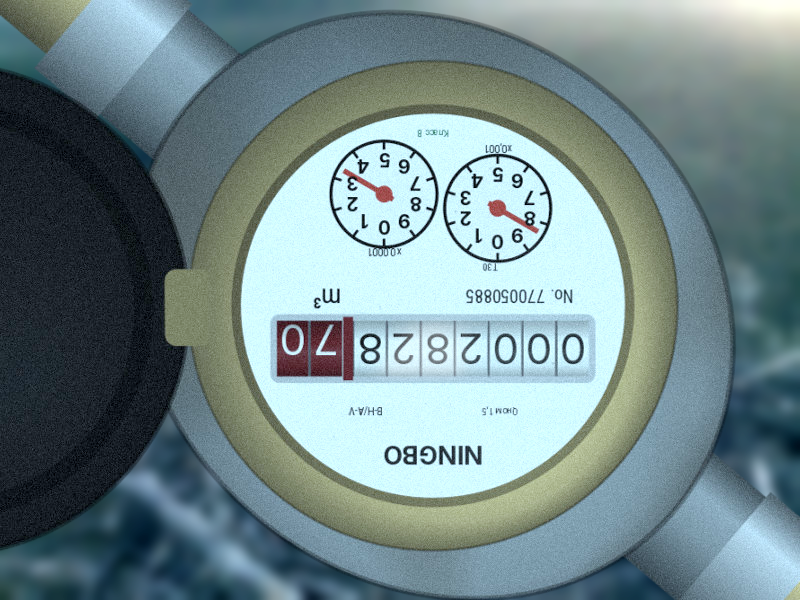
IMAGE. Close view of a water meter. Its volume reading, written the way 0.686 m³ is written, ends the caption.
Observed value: 2828.6983 m³
